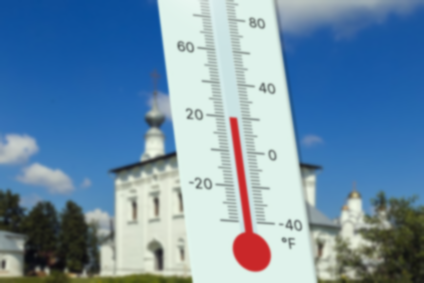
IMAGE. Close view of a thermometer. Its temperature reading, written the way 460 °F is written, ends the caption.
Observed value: 20 °F
